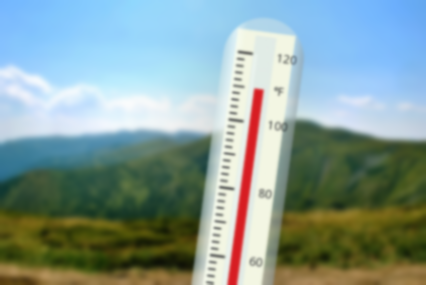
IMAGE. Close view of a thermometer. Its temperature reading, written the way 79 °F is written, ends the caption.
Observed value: 110 °F
